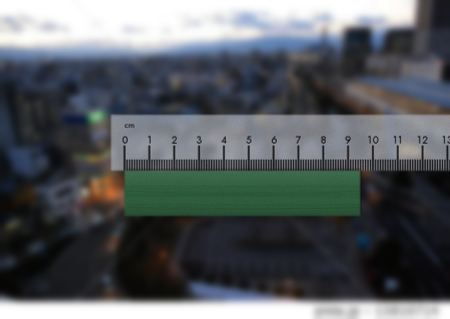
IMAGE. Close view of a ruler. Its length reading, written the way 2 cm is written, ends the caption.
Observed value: 9.5 cm
